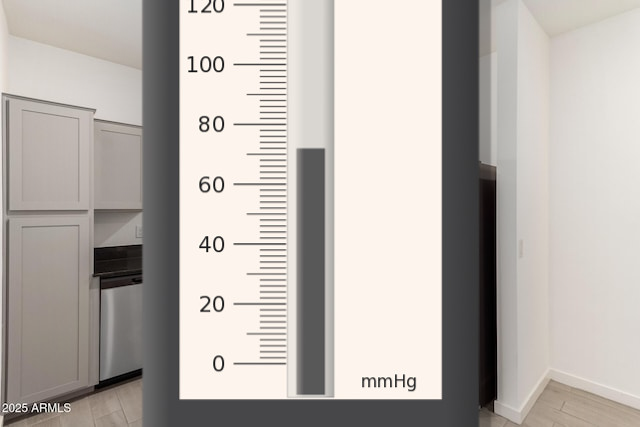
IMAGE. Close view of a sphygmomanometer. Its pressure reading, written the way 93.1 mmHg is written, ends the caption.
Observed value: 72 mmHg
